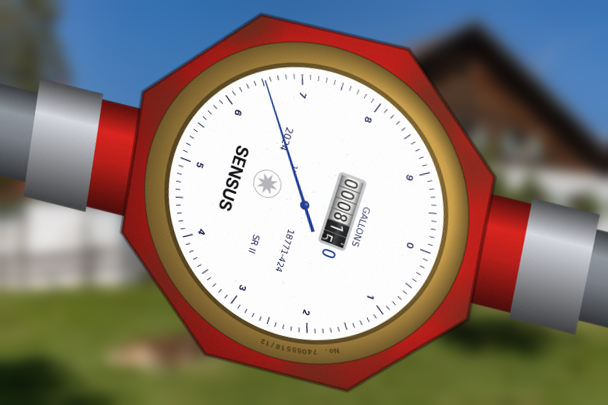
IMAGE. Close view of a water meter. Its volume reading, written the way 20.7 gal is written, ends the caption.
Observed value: 8146.5 gal
